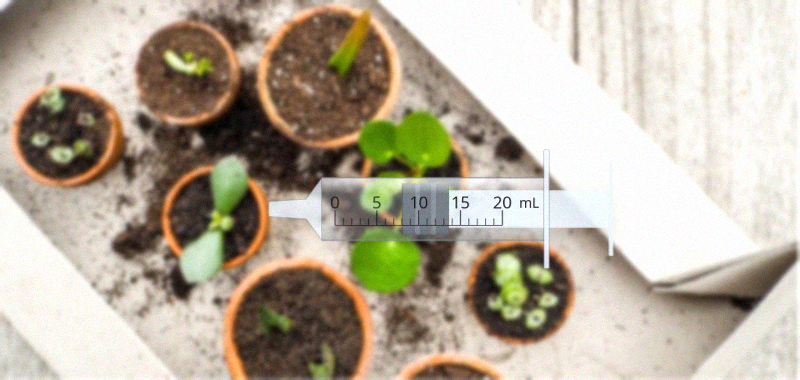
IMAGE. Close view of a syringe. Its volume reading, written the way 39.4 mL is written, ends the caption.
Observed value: 8 mL
